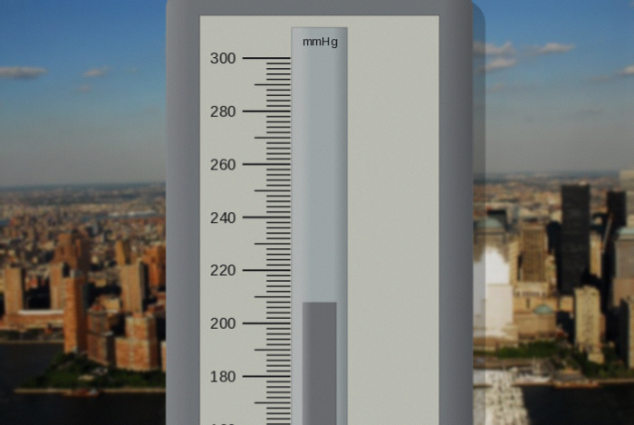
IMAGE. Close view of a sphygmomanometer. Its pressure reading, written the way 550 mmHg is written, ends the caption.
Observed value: 208 mmHg
